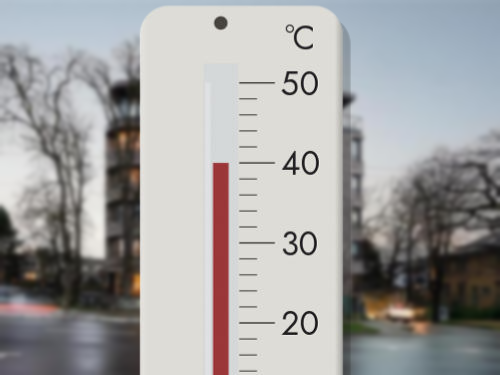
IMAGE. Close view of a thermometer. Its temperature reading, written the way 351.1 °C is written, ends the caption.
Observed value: 40 °C
